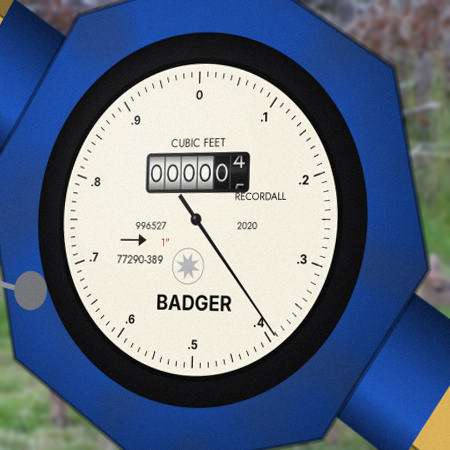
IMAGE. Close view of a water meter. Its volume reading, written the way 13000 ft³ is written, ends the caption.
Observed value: 4.39 ft³
